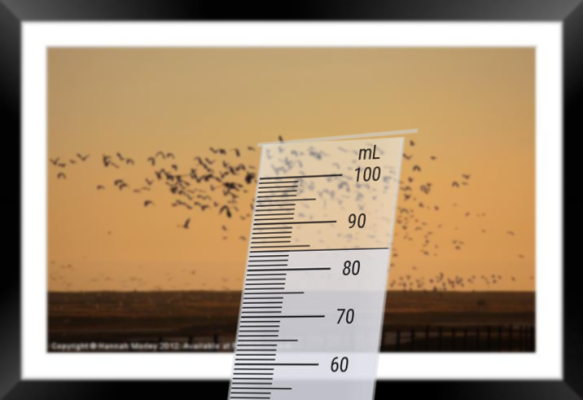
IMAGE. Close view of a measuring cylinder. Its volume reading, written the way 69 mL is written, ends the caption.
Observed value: 84 mL
